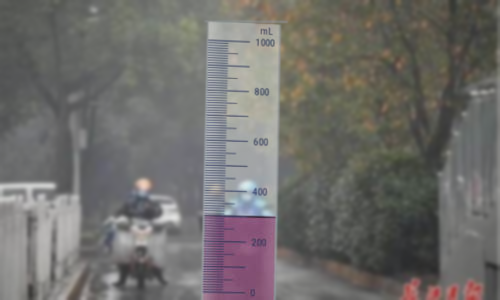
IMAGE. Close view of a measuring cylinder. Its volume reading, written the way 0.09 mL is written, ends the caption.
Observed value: 300 mL
